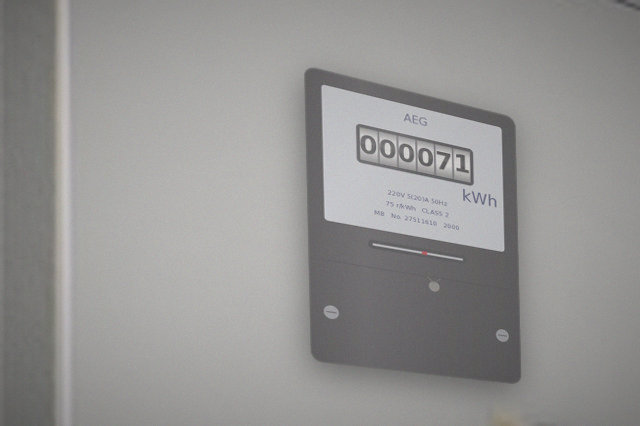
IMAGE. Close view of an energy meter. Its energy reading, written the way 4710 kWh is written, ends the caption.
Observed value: 71 kWh
